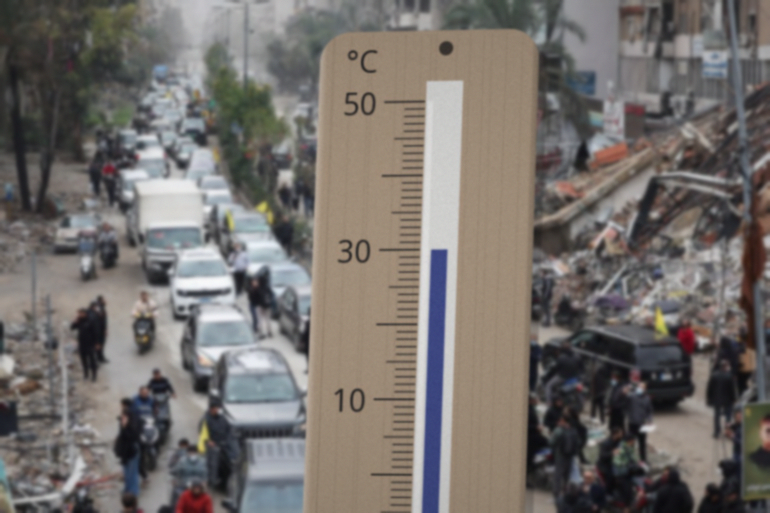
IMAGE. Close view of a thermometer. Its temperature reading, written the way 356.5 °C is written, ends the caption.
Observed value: 30 °C
